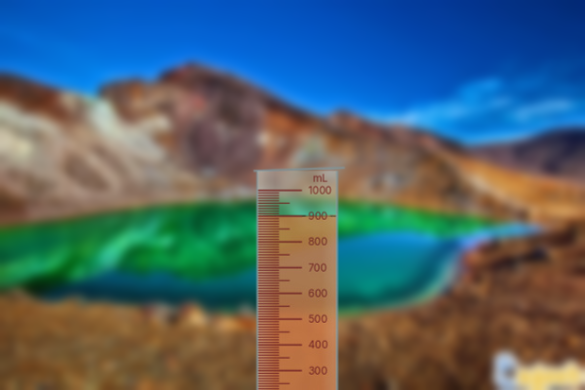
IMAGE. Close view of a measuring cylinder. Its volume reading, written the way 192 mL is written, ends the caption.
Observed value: 900 mL
